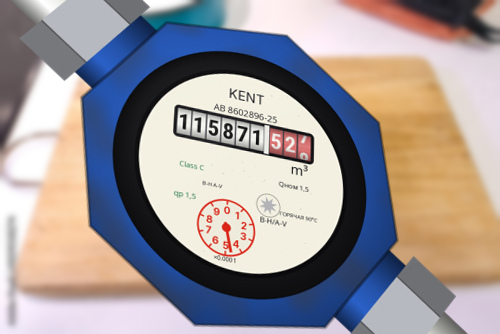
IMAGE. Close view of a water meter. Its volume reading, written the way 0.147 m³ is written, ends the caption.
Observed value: 115871.5274 m³
